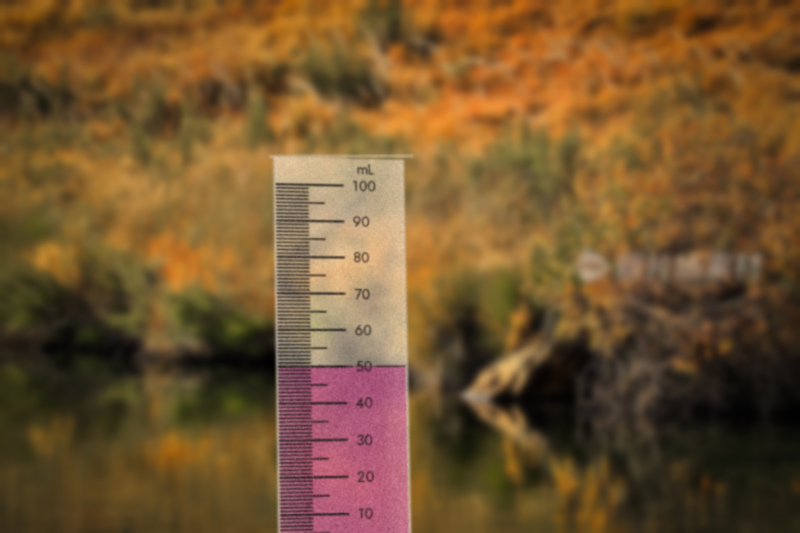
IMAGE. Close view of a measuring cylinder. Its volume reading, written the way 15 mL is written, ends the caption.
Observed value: 50 mL
